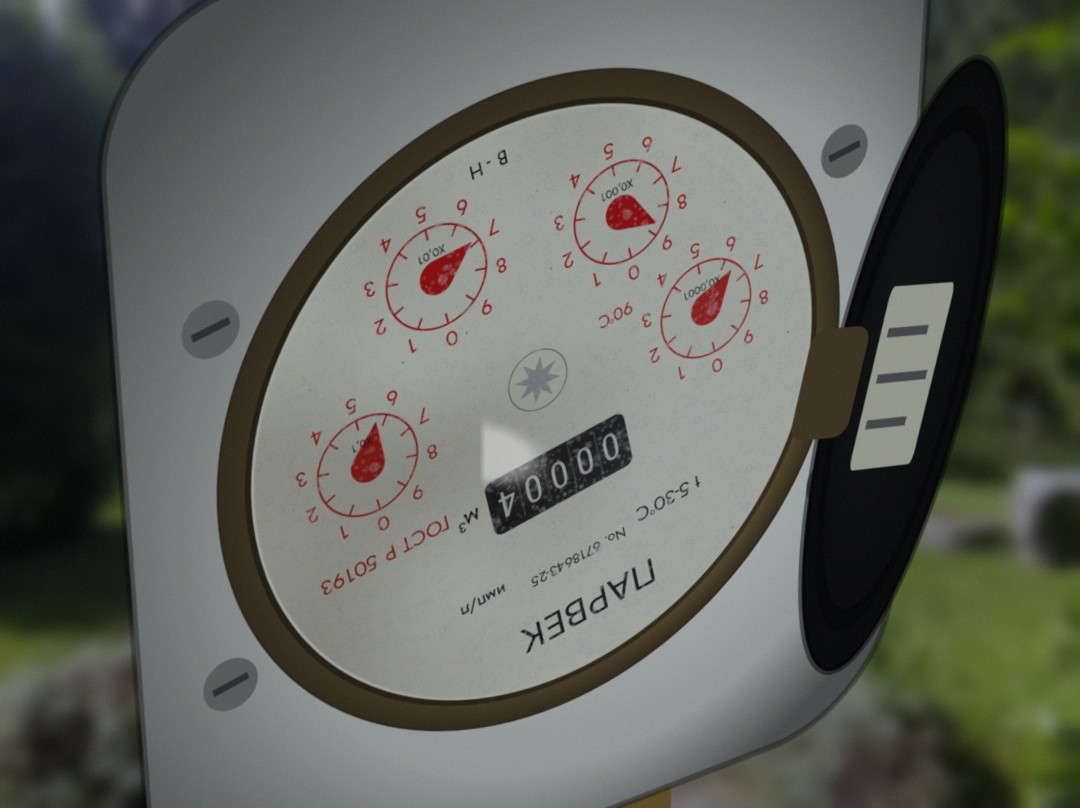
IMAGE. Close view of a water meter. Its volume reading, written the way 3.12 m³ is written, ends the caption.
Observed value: 4.5686 m³
